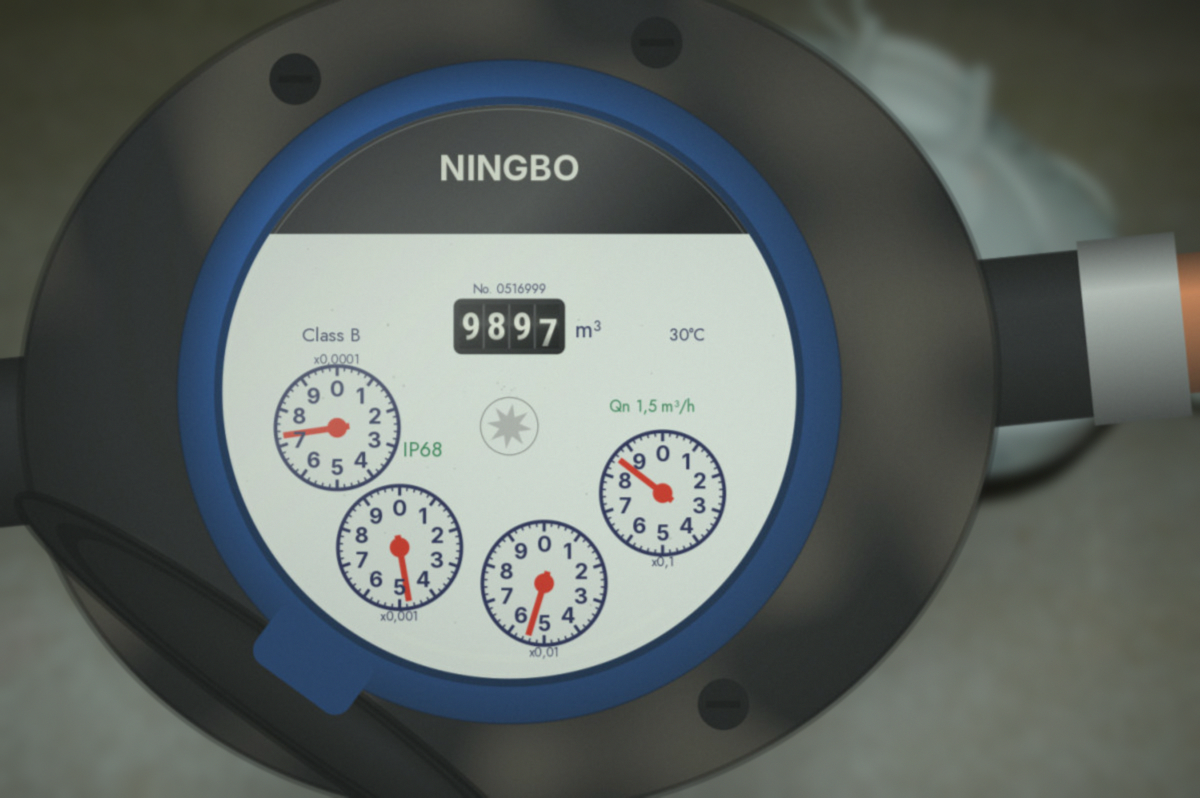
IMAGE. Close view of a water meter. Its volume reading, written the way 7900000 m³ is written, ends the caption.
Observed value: 9896.8547 m³
